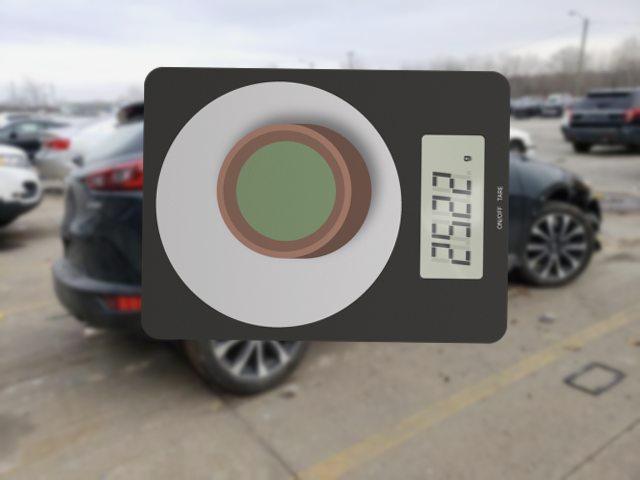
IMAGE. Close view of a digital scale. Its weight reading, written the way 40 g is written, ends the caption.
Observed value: 2522 g
